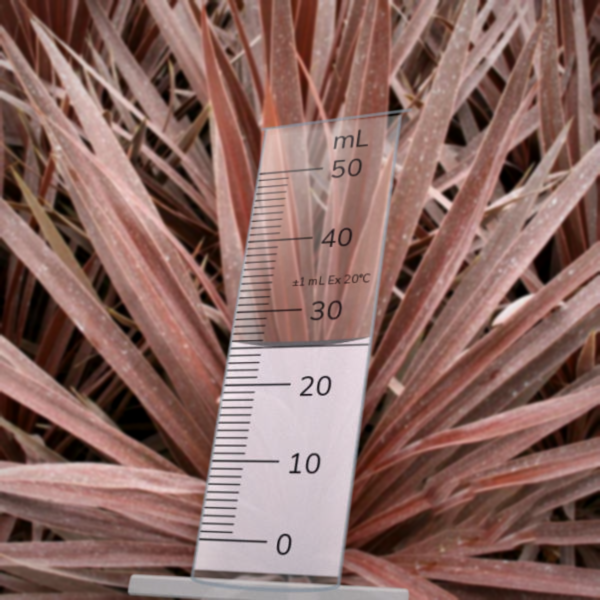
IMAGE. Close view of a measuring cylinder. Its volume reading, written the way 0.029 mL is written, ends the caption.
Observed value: 25 mL
